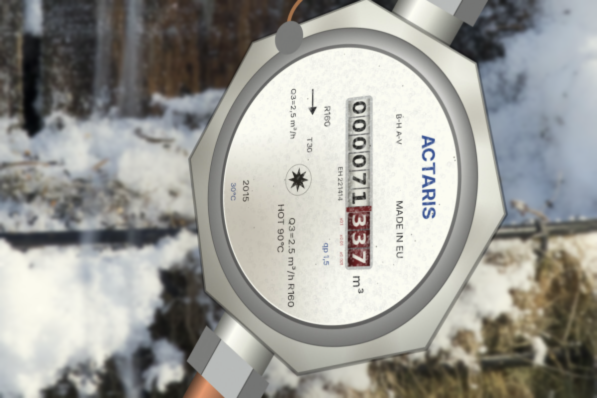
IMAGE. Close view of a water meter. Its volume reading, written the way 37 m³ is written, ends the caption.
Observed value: 71.337 m³
